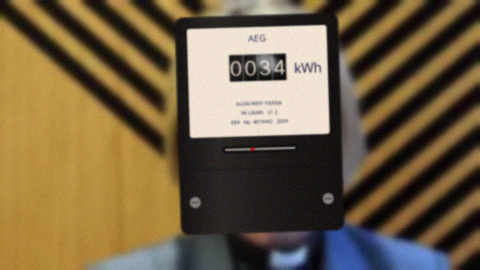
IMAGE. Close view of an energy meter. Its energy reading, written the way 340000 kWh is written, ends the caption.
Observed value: 34 kWh
